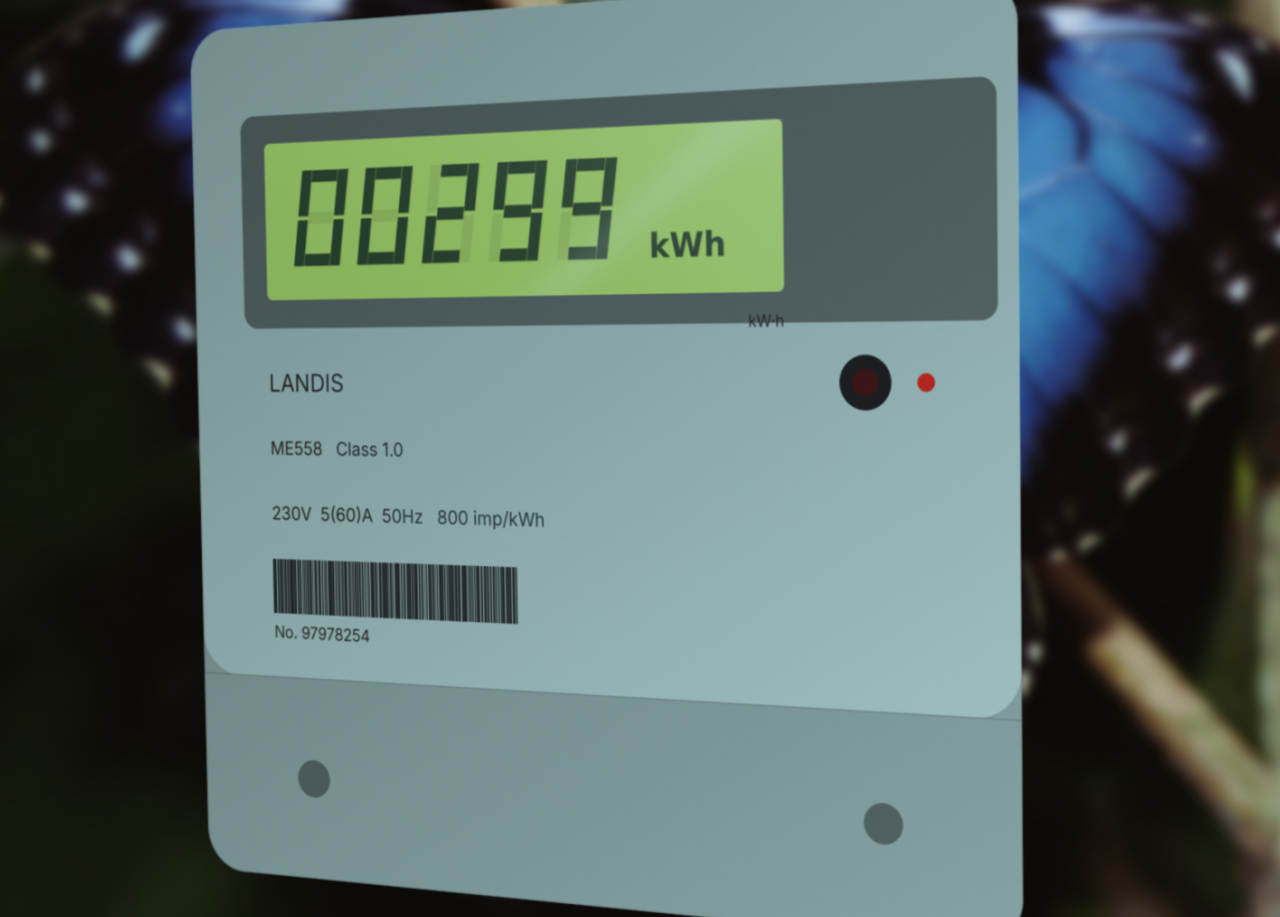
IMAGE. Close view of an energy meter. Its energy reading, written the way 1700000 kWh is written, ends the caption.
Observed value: 299 kWh
